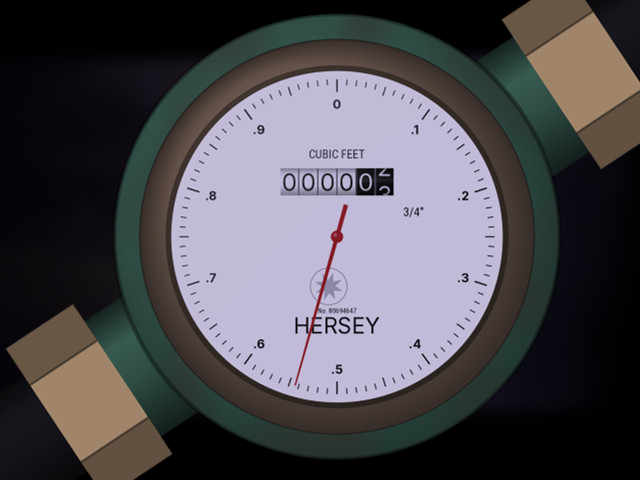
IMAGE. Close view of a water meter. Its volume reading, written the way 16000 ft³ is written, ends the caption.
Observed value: 2.54 ft³
